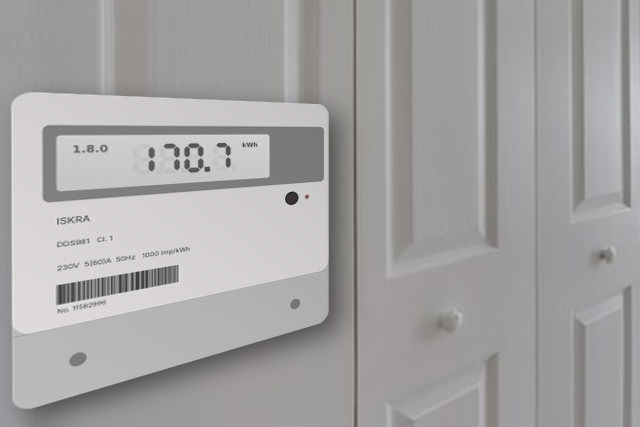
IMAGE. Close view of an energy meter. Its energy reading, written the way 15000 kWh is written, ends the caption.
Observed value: 170.7 kWh
